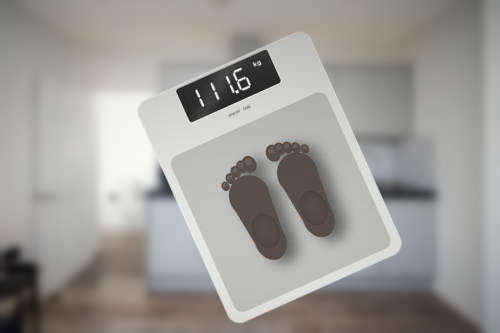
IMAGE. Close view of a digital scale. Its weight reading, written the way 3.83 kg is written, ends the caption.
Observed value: 111.6 kg
